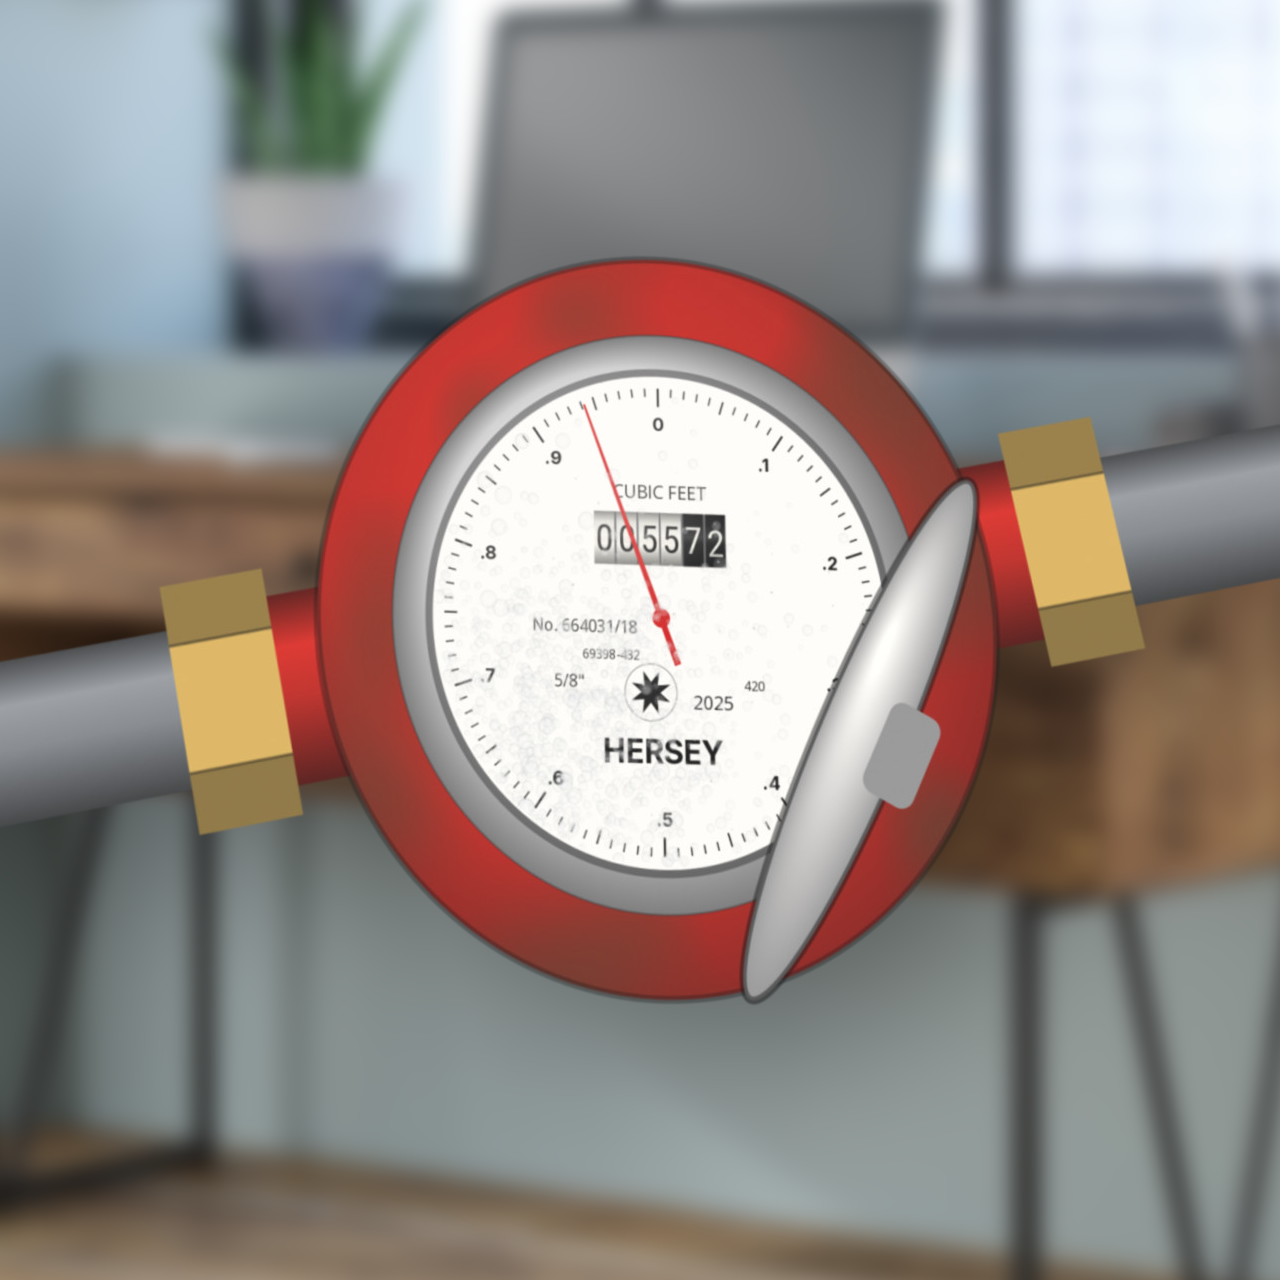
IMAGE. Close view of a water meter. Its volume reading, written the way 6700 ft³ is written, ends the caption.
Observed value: 5571.94 ft³
